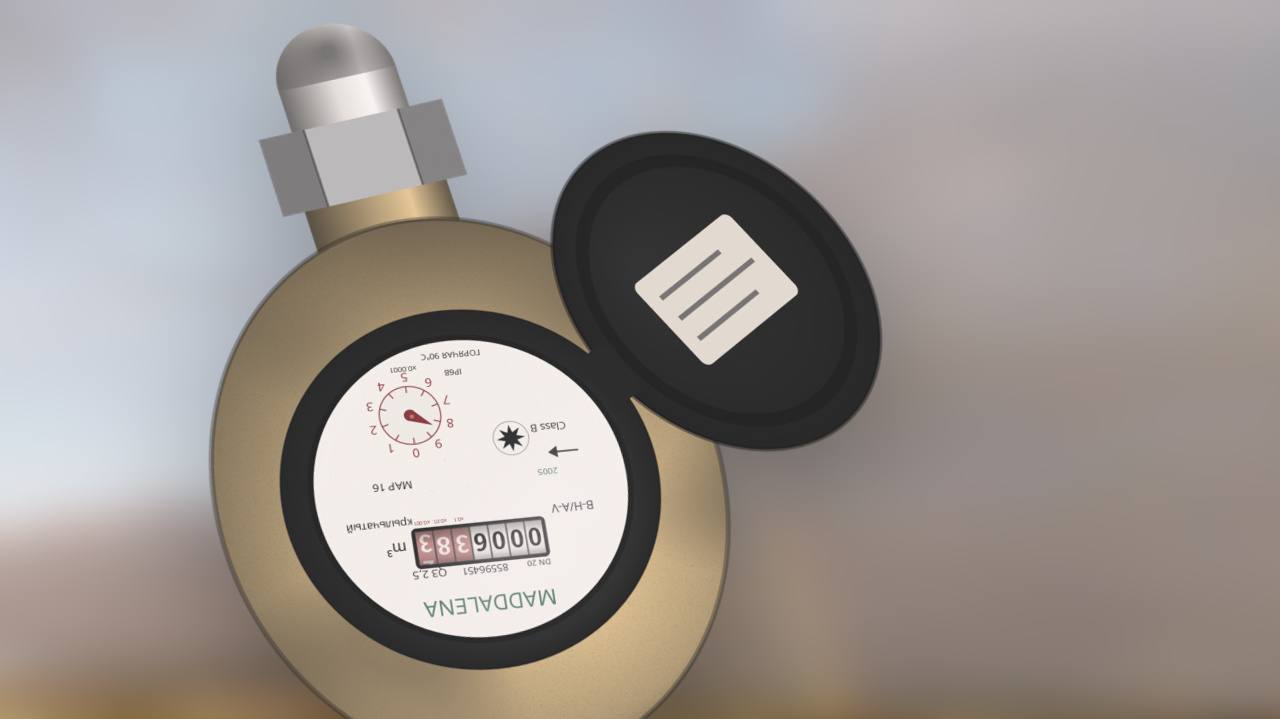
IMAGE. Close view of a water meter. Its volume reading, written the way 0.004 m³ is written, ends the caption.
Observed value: 6.3828 m³
